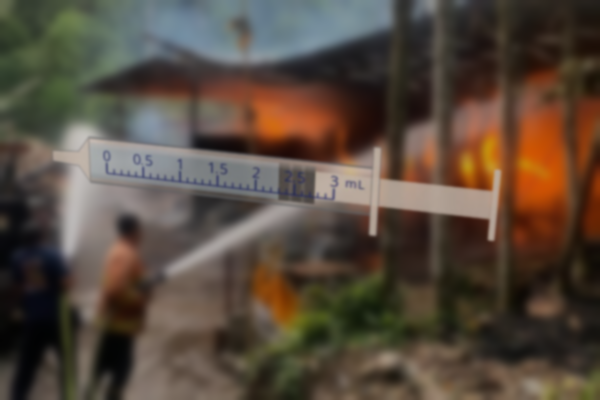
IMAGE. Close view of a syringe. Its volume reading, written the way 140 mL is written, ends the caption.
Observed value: 2.3 mL
